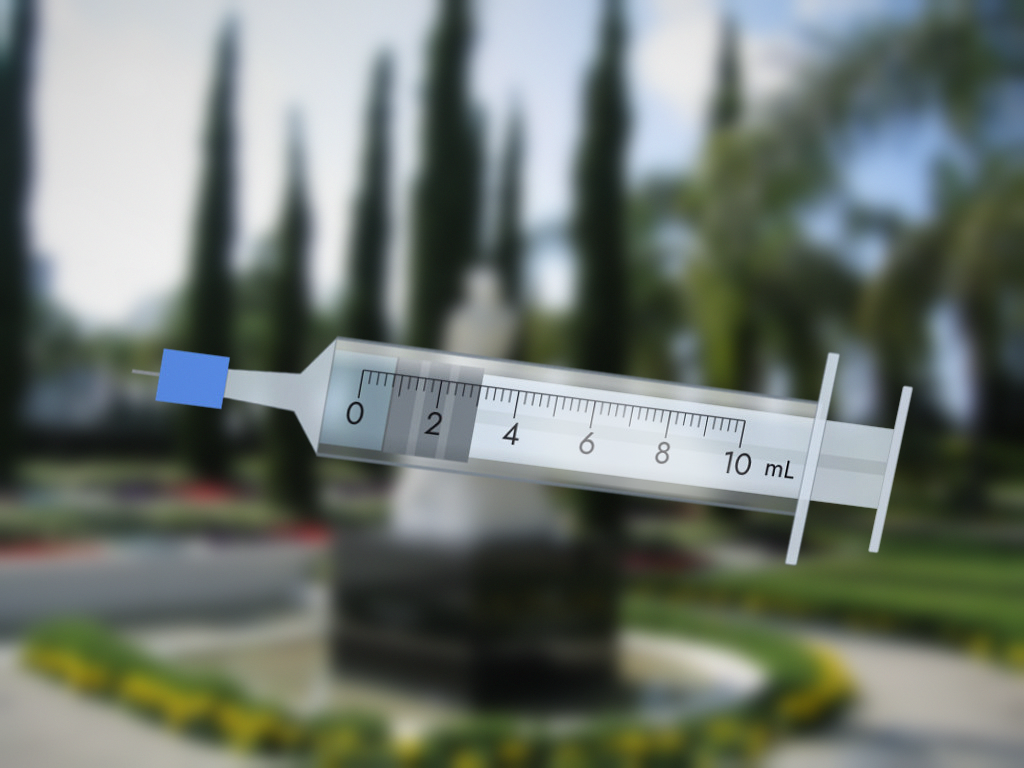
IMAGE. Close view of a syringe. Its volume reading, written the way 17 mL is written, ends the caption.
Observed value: 0.8 mL
